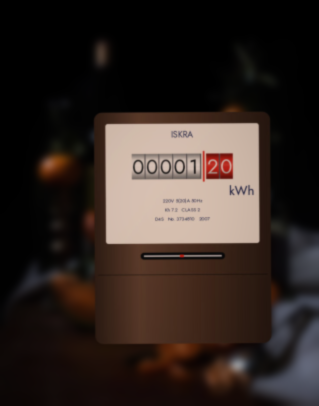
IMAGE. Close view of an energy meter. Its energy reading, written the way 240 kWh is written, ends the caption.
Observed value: 1.20 kWh
